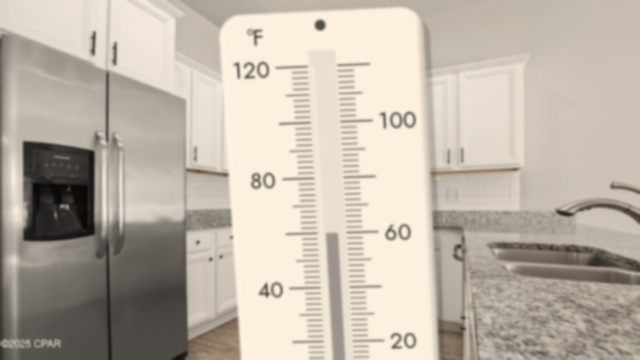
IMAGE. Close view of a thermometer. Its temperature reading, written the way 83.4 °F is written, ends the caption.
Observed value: 60 °F
